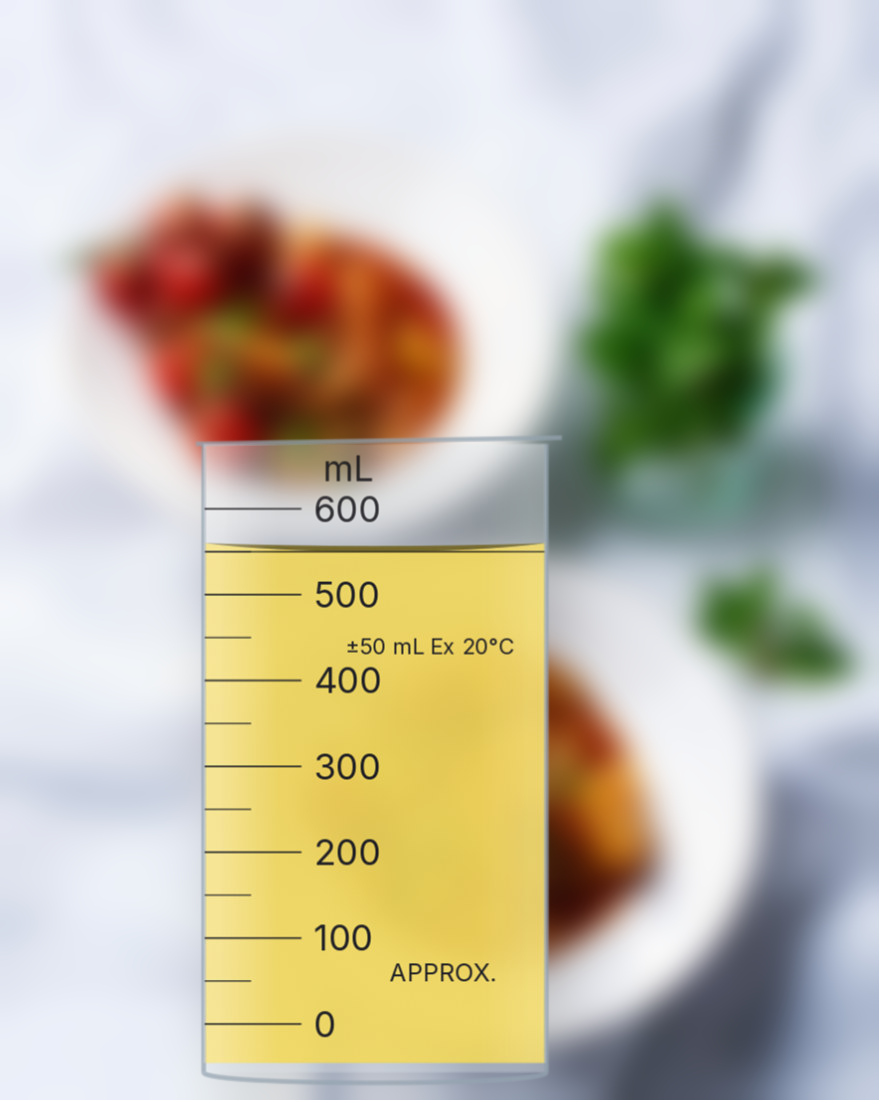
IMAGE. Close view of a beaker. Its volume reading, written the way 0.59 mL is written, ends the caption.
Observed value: 550 mL
